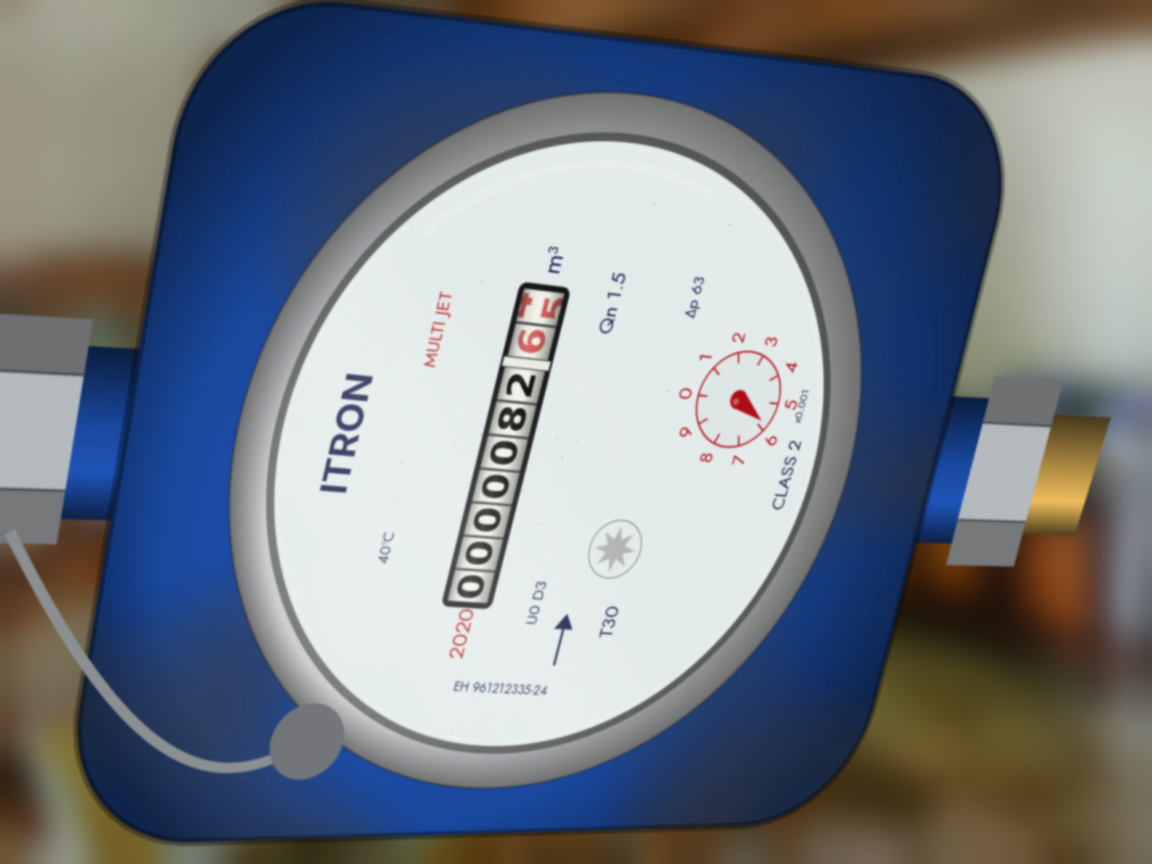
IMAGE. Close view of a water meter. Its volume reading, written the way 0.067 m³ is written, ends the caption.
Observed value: 82.645 m³
